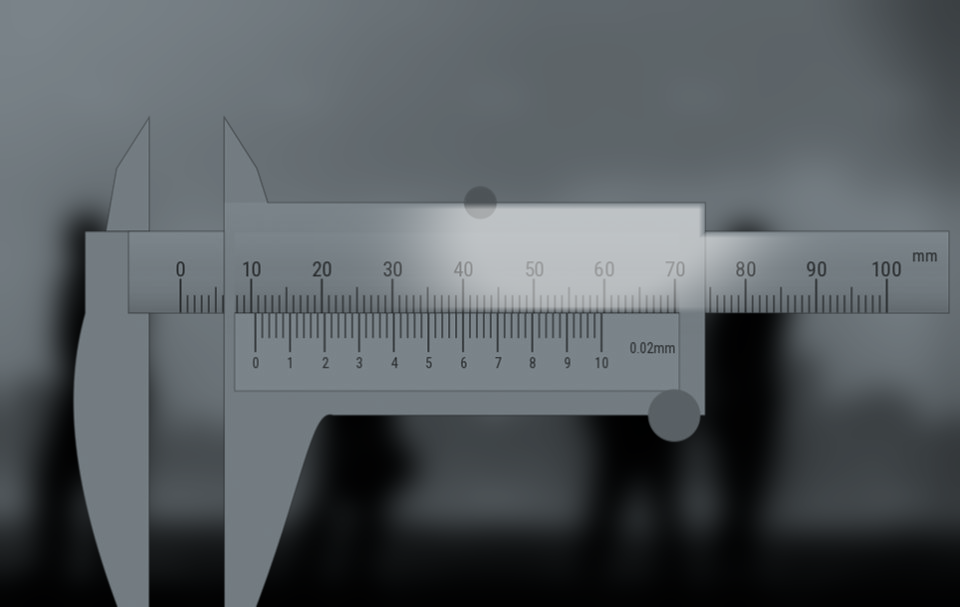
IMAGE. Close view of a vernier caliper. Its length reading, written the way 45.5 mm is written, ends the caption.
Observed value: 10.6 mm
